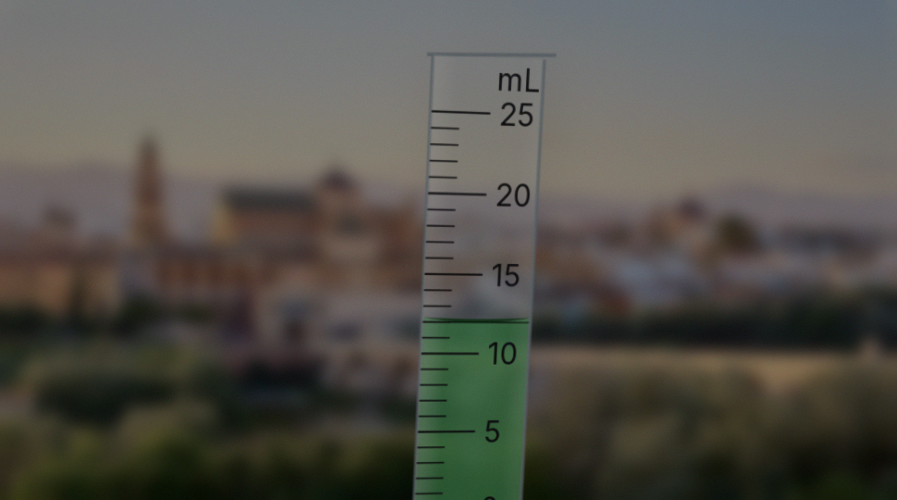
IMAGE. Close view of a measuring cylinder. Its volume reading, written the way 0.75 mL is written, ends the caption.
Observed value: 12 mL
